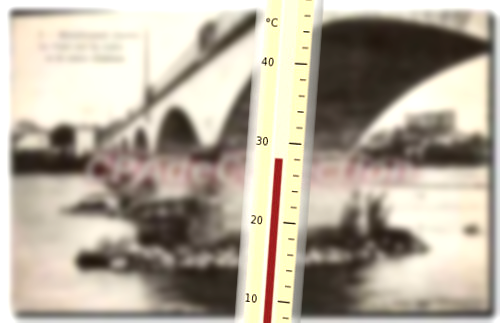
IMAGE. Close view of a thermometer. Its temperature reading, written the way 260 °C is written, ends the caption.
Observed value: 28 °C
